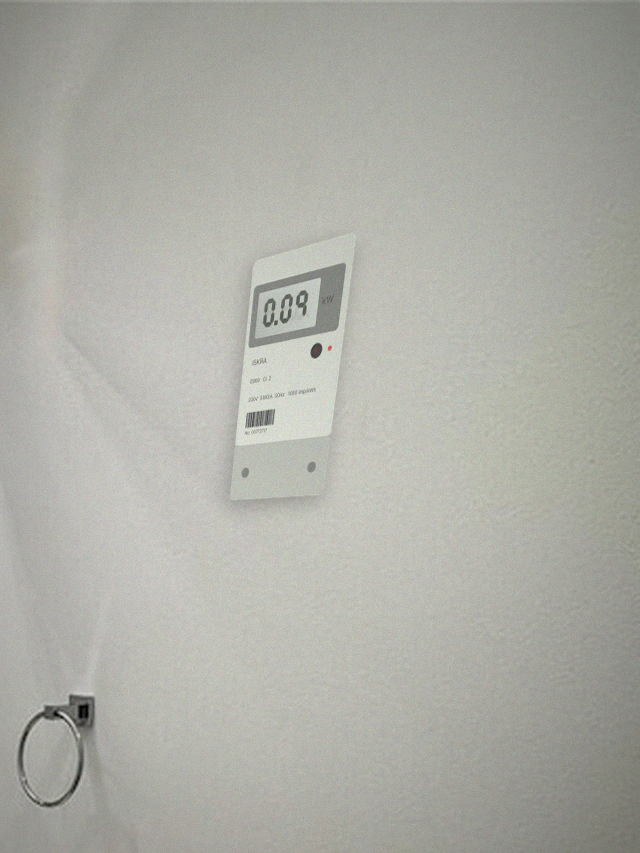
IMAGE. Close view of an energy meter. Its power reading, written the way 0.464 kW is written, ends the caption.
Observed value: 0.09 kW
